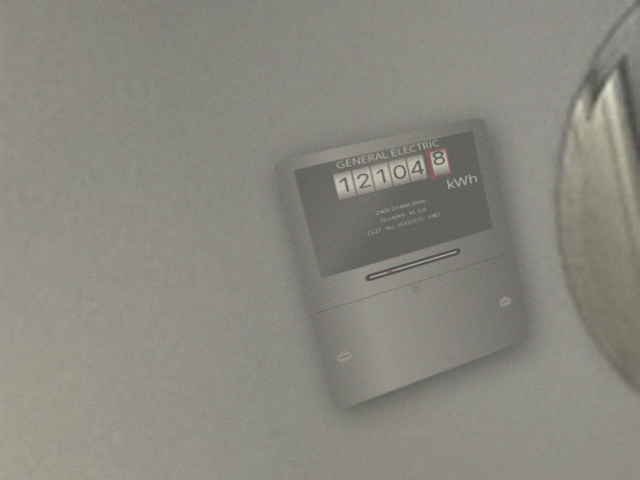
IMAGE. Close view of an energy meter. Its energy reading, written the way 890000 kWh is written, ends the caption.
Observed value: 12104.8 kWh
